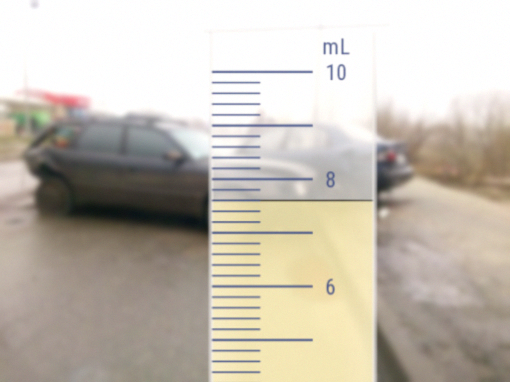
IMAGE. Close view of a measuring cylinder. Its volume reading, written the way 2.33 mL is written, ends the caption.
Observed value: 7.6 mL
